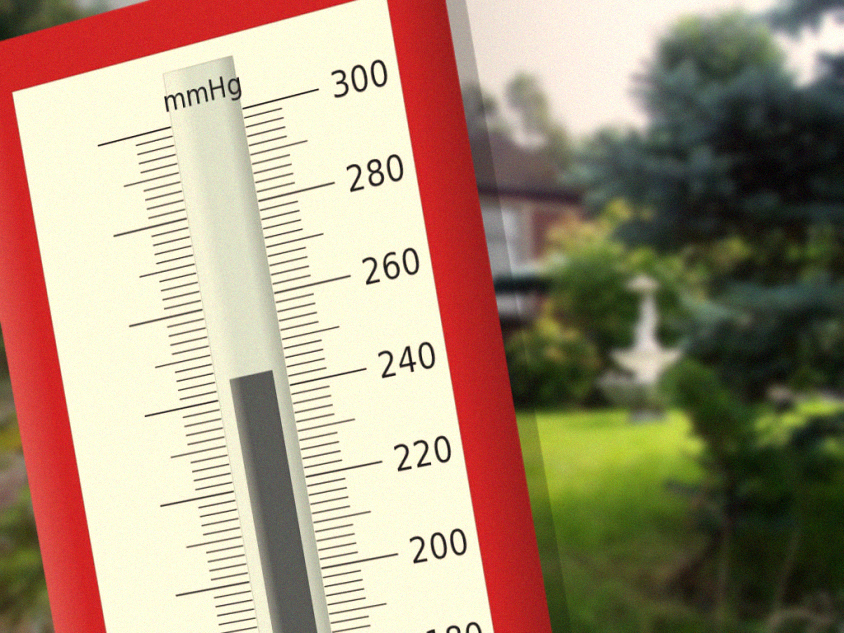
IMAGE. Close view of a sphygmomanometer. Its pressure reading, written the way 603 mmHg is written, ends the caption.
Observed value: 244 mmHg
